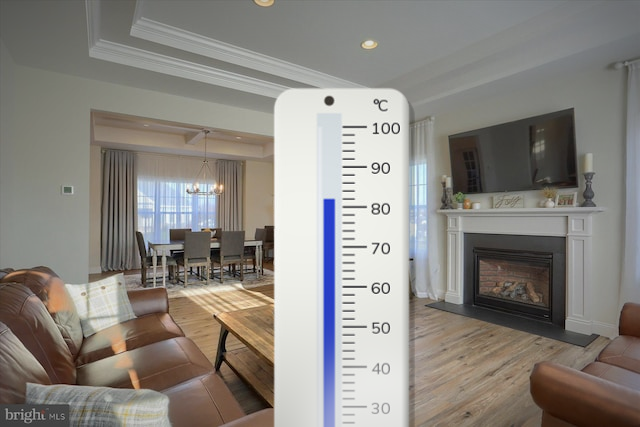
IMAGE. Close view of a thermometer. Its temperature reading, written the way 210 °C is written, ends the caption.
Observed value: 82 °C
